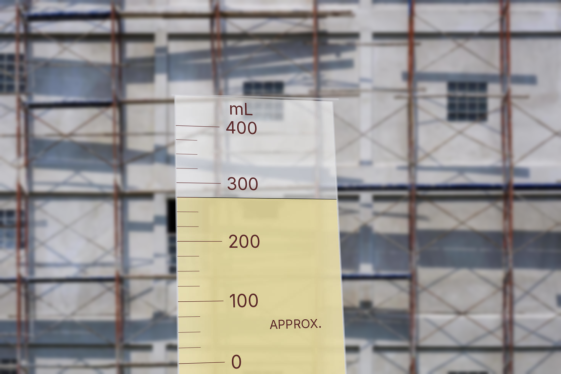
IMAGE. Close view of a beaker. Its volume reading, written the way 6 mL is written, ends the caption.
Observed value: 275 mL
